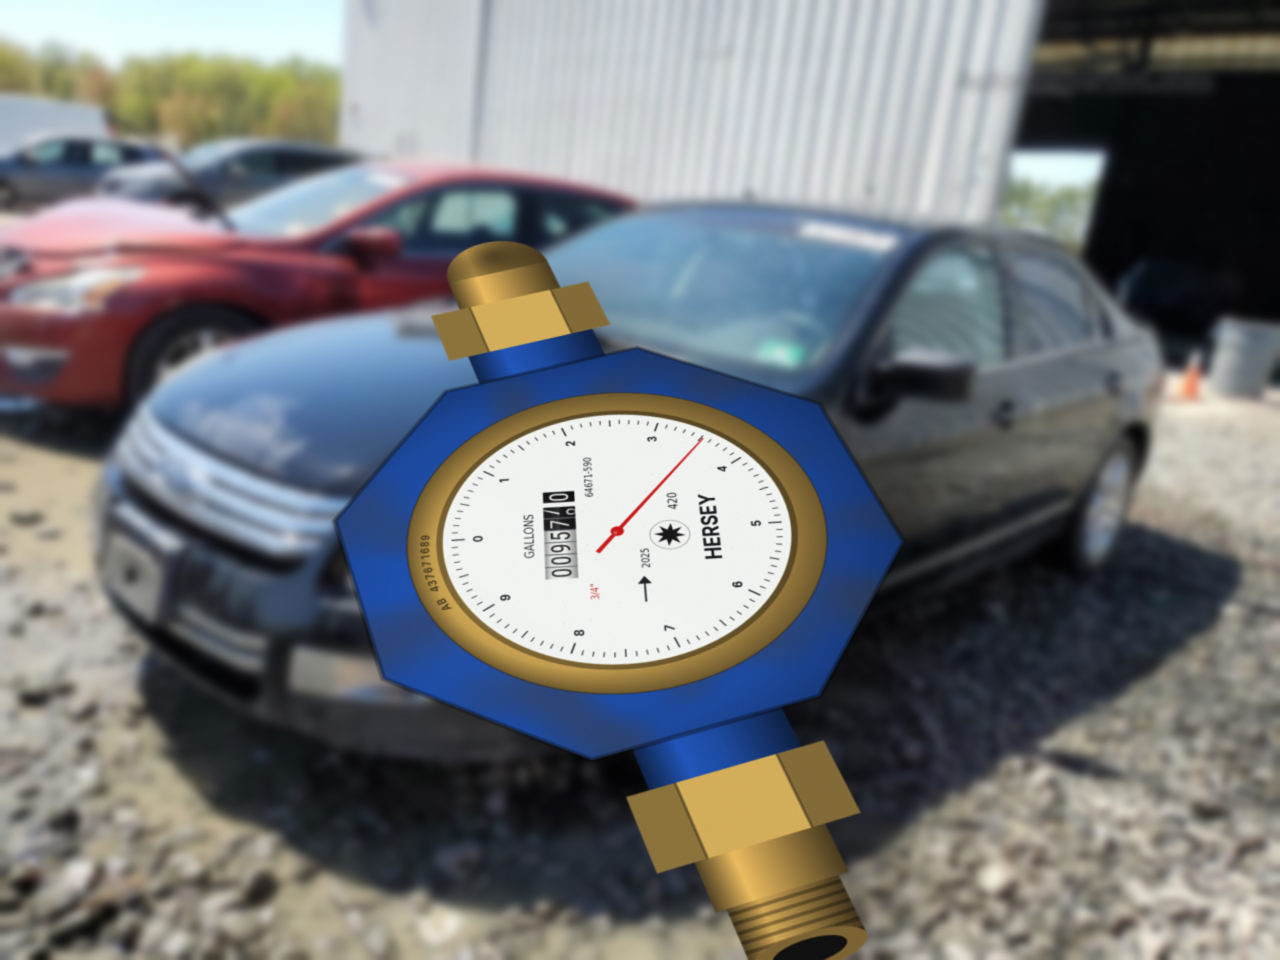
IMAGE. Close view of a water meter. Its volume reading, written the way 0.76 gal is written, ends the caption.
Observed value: 95773.5 gal
